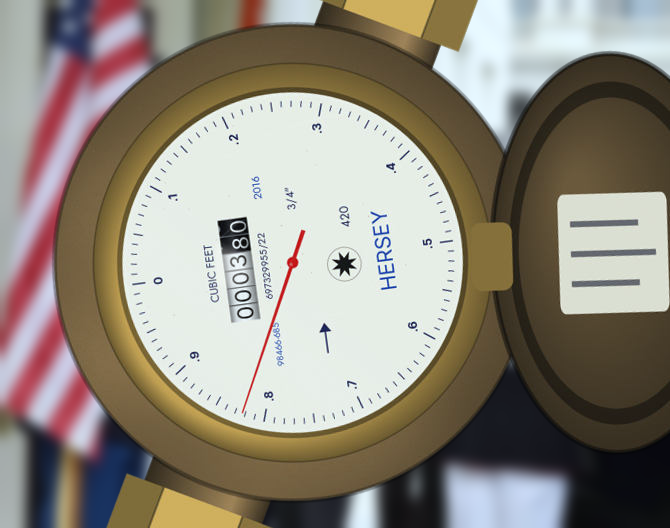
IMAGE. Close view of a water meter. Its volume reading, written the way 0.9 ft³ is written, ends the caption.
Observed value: 379.82 ft³
